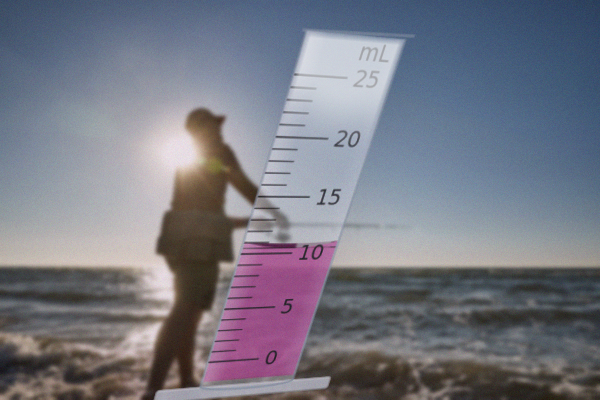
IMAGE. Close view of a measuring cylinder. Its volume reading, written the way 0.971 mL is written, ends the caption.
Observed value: 10.5 mL
